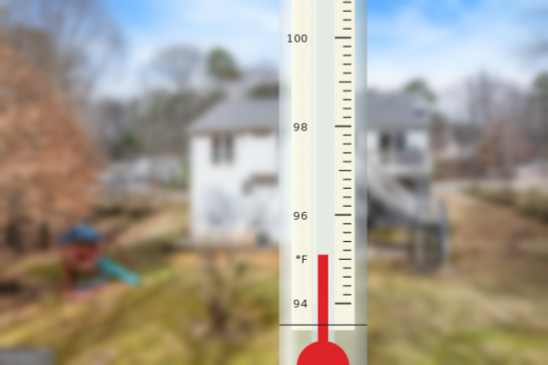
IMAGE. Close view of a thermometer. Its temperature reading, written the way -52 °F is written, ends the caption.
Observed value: 95.1 °F
